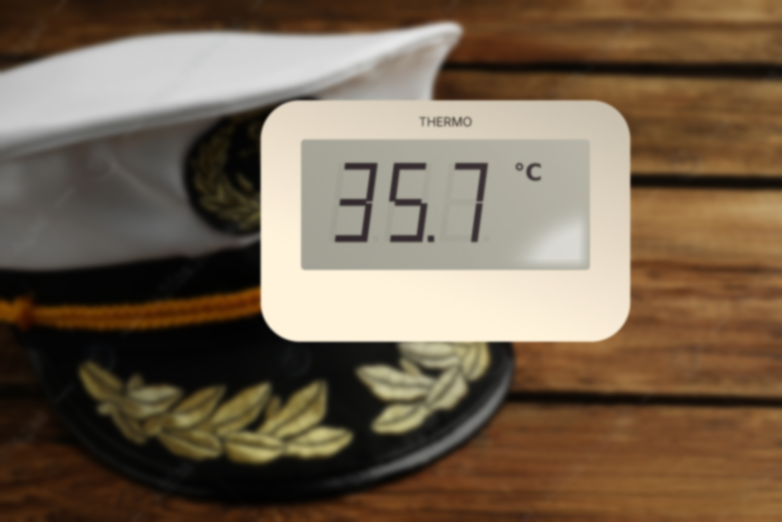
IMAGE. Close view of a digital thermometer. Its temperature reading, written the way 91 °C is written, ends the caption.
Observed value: 35.7 °C
